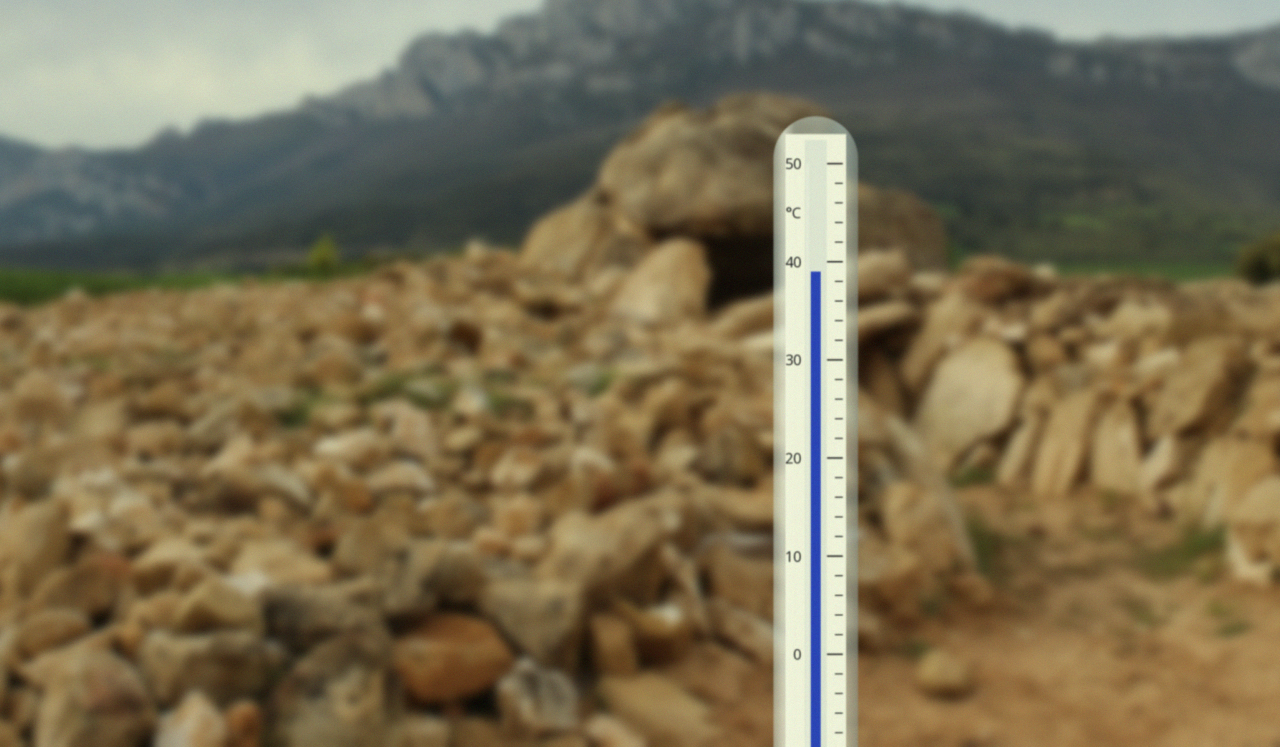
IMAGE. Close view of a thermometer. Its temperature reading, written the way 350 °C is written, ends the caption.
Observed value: 39 °C
